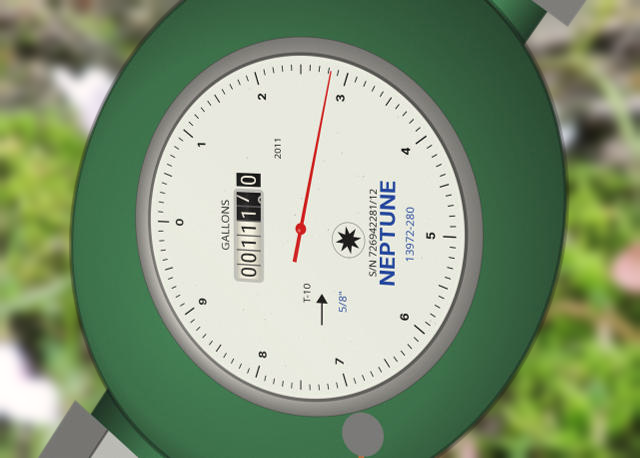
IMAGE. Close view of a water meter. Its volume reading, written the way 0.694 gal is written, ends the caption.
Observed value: 11172.8 gal
